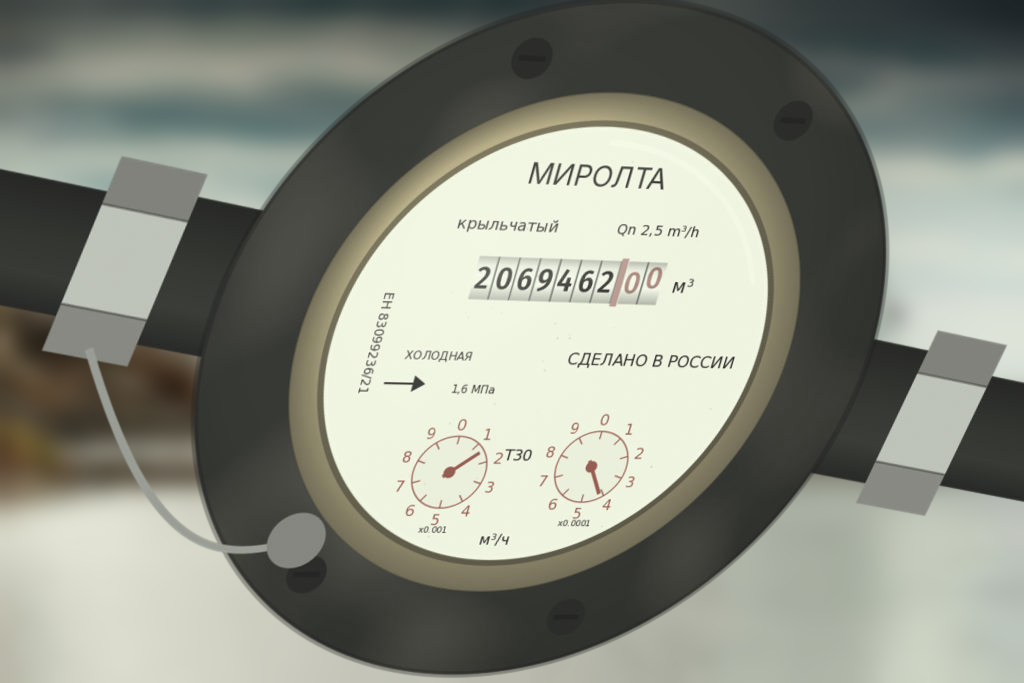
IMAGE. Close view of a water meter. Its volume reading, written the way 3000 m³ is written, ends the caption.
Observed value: 2069462.0014 m³
